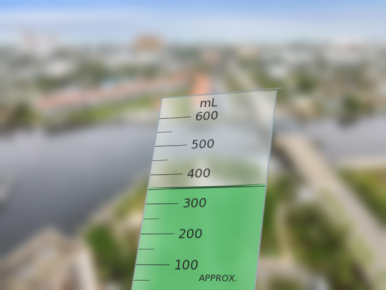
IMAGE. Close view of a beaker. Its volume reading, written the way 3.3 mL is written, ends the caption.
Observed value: 350 mL
